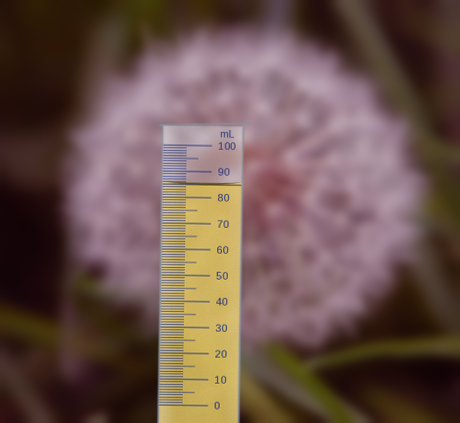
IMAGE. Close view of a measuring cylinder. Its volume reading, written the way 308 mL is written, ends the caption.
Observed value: 85 mL
